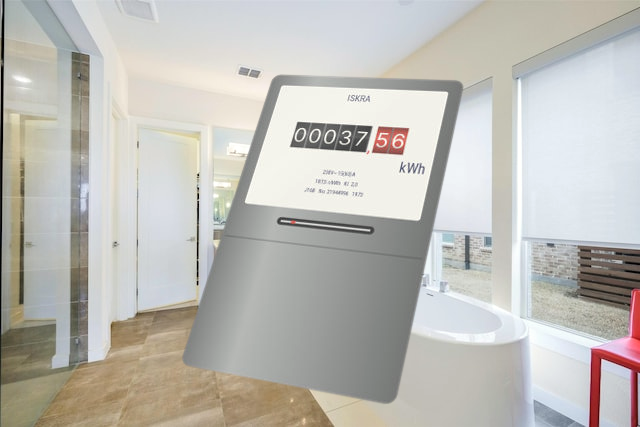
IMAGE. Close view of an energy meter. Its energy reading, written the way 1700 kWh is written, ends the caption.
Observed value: 37.56 kWh
